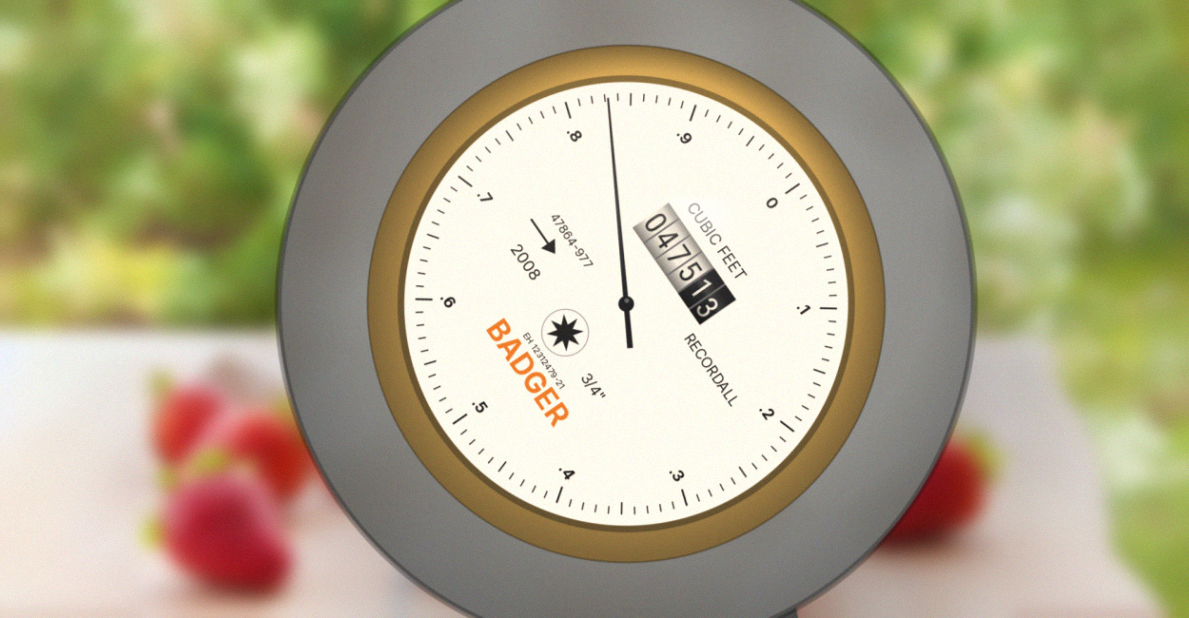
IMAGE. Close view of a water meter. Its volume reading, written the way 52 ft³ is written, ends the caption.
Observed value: 47512.83 ft³
